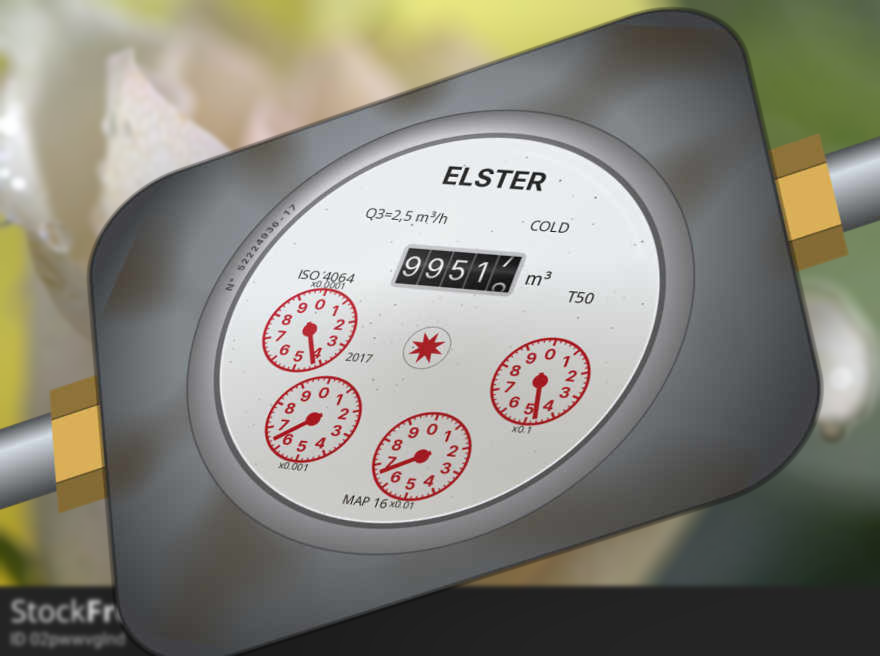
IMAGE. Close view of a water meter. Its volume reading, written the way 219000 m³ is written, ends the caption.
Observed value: 99517.4664 m³
